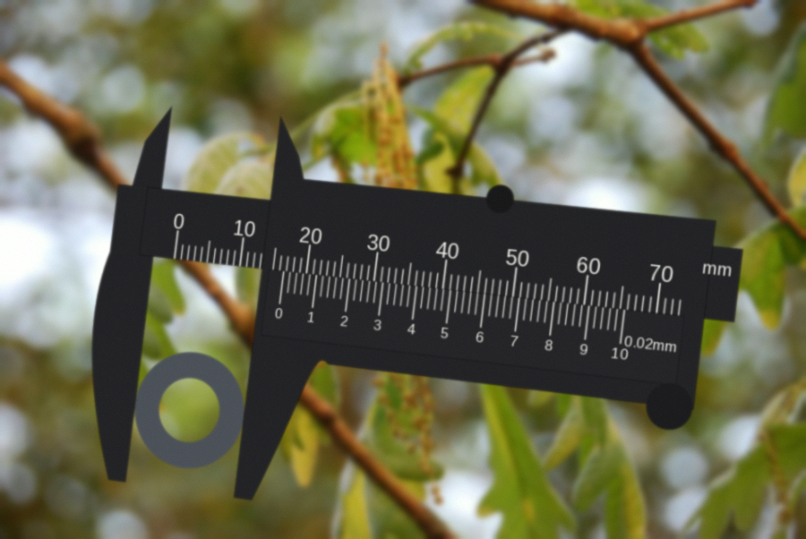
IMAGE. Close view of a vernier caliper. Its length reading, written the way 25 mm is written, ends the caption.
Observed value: 16.6 mm
